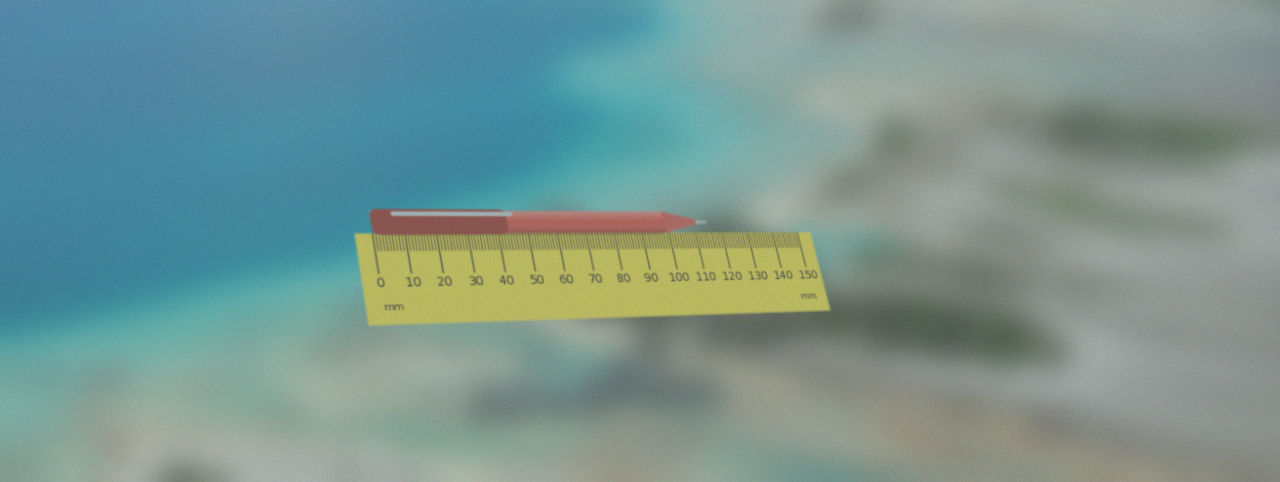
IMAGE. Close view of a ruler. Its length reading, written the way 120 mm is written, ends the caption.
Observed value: 115 mm
